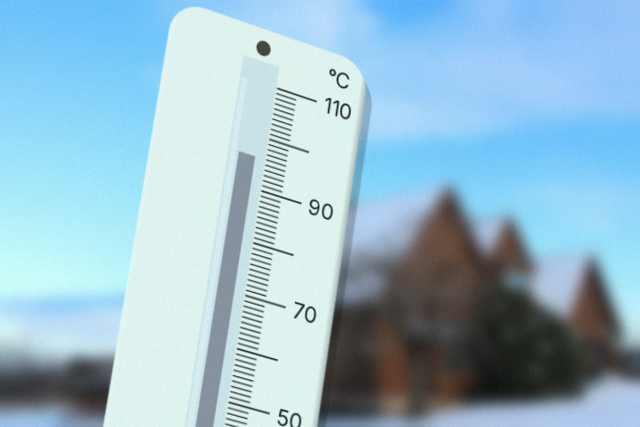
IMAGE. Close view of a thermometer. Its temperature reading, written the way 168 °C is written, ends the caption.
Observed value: 96 °C
